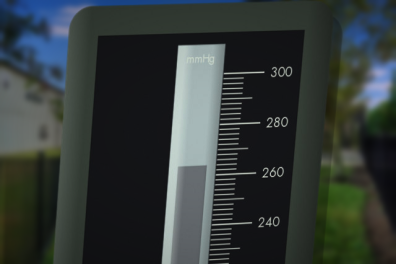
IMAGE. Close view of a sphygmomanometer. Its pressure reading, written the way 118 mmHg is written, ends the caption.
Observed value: 264 mmHg
